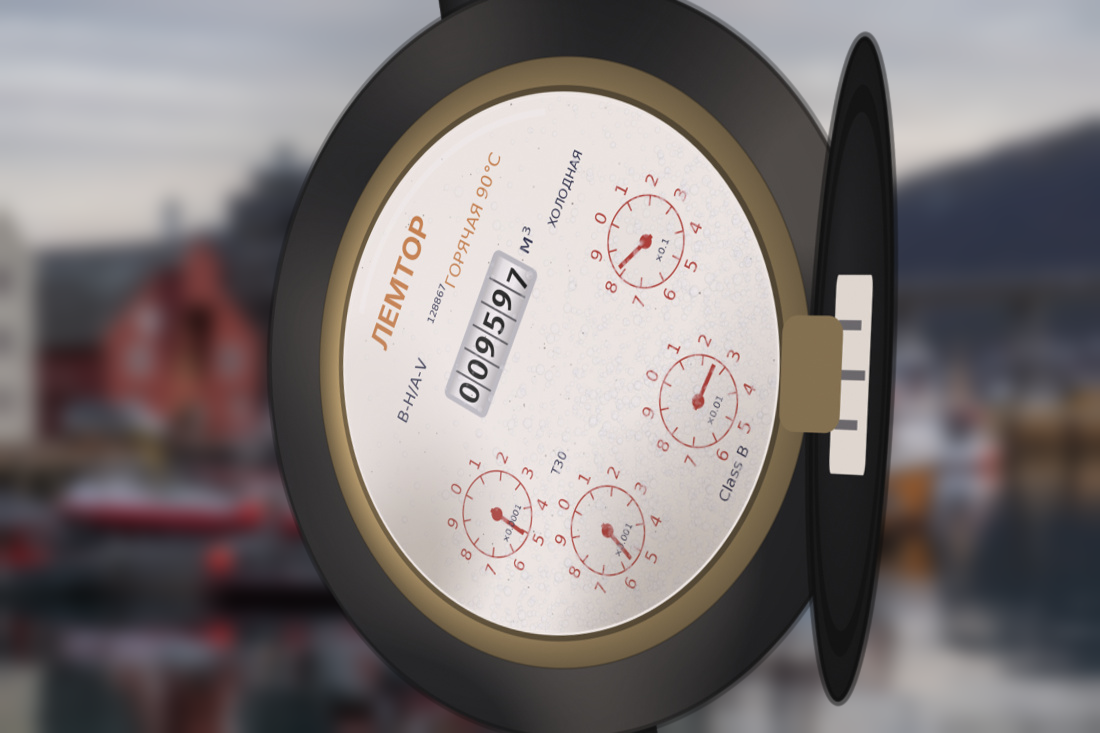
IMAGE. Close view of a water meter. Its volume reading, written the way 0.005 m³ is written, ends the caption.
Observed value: 9596.8255 m³
